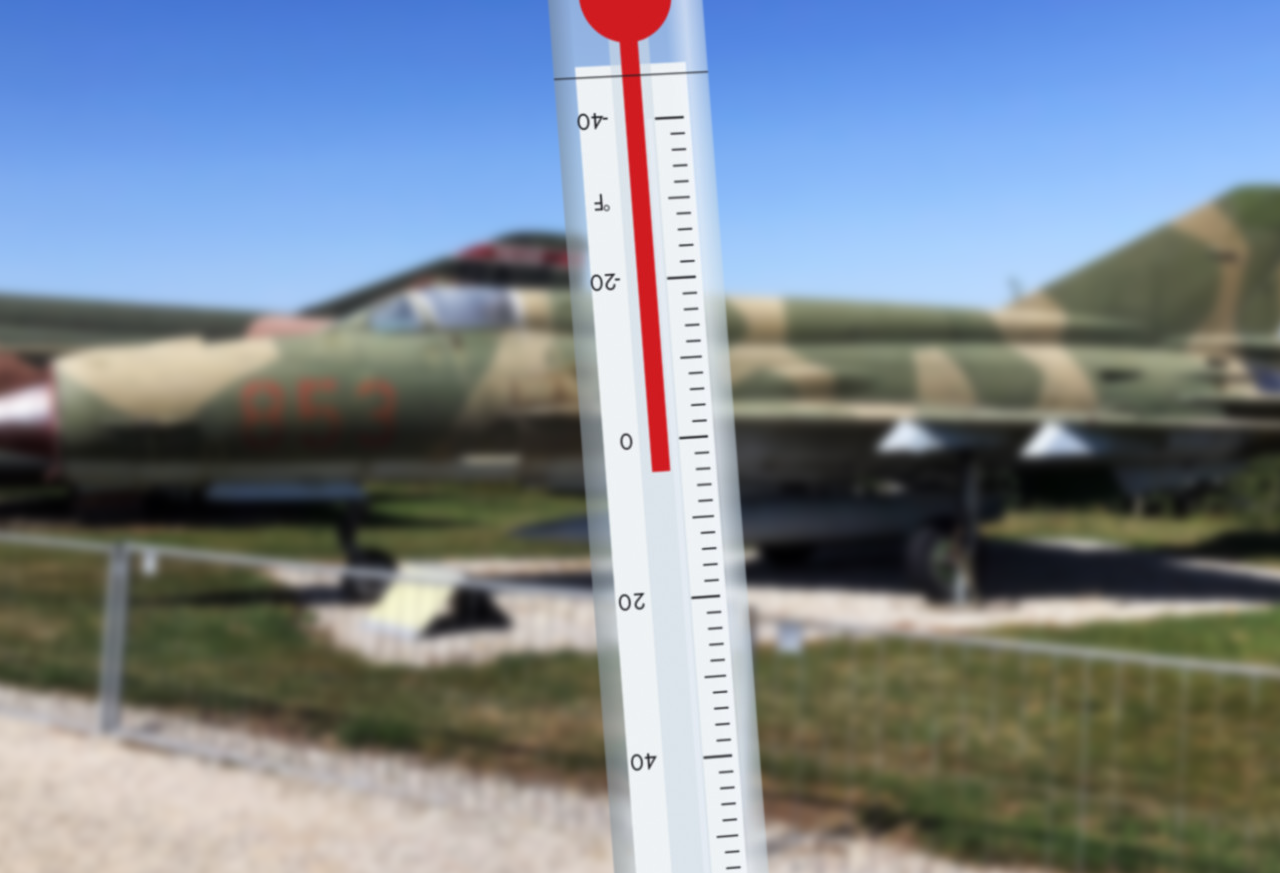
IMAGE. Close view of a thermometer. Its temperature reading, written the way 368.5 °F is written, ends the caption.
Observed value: 4 °F
